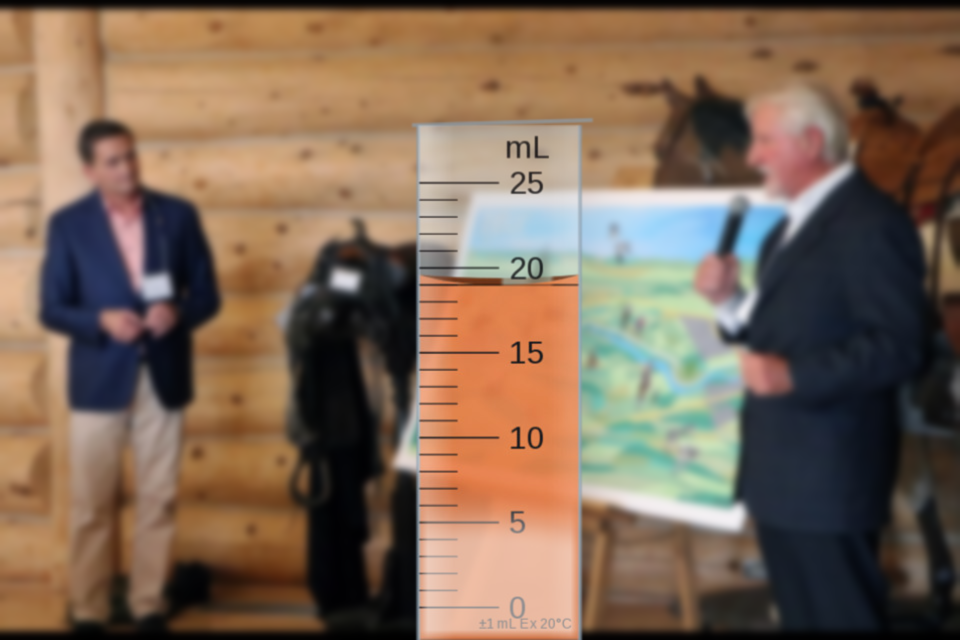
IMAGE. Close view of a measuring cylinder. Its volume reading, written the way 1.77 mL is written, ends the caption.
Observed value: 19 mL
